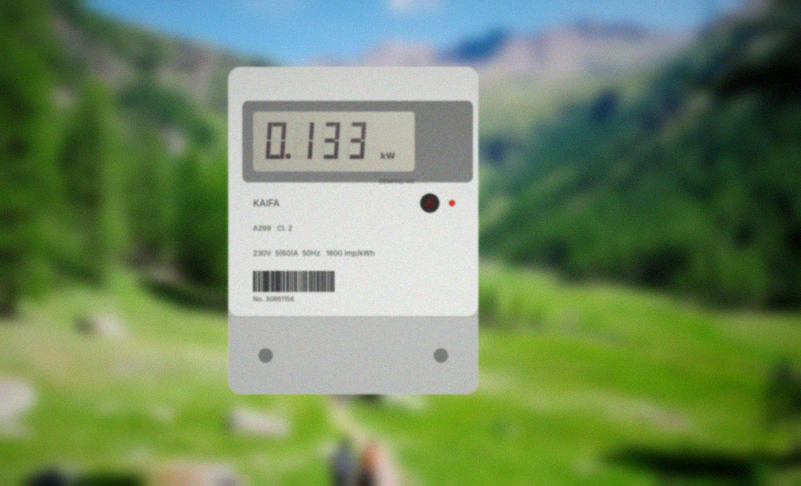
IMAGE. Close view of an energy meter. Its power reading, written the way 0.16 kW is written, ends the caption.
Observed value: 0.133 kW
